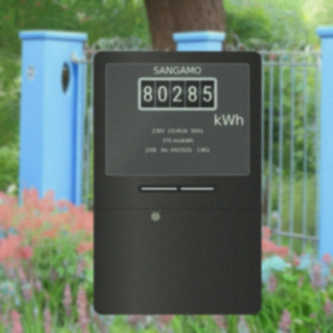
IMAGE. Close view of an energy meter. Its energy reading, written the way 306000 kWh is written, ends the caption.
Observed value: 80285 kWh
